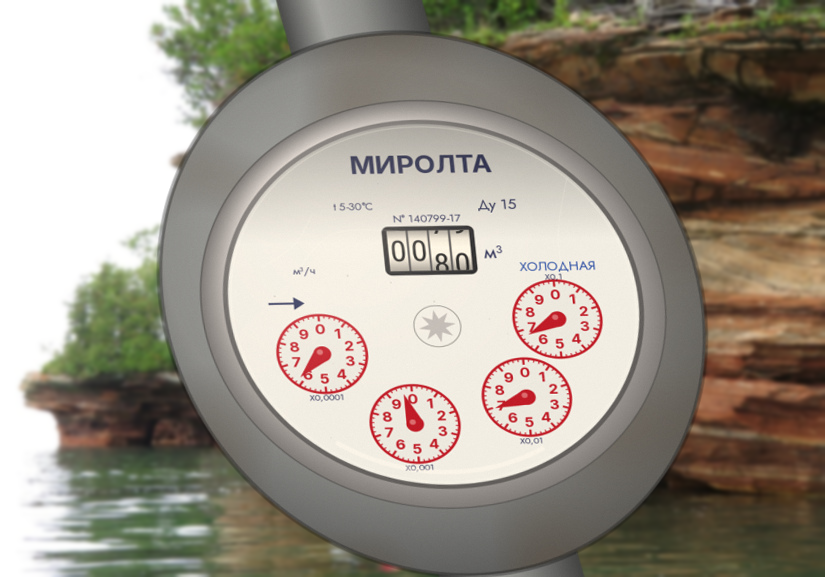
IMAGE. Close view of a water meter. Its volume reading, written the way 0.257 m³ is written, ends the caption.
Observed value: 79.6696 m³
